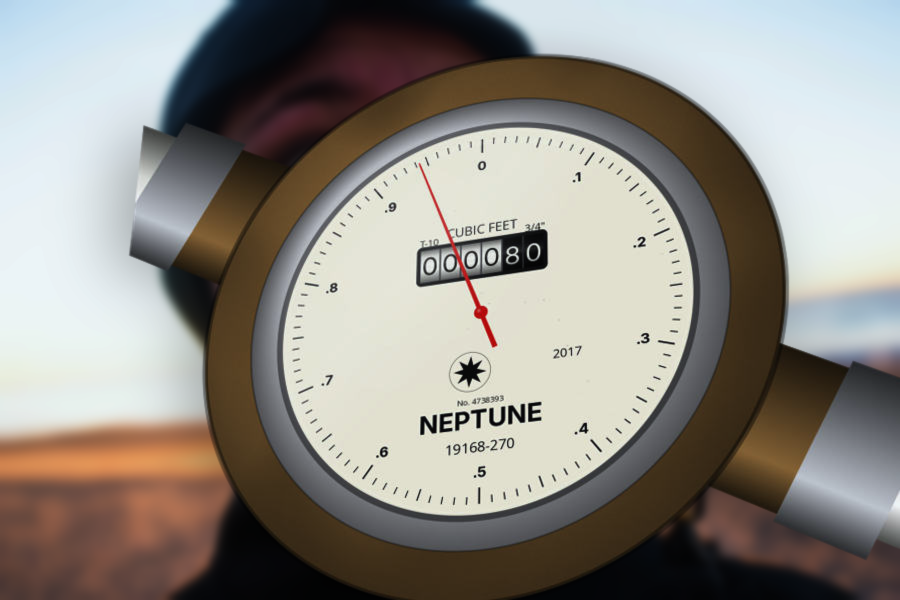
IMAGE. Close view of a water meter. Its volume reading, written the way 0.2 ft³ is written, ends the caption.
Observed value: 79.94 ft³
